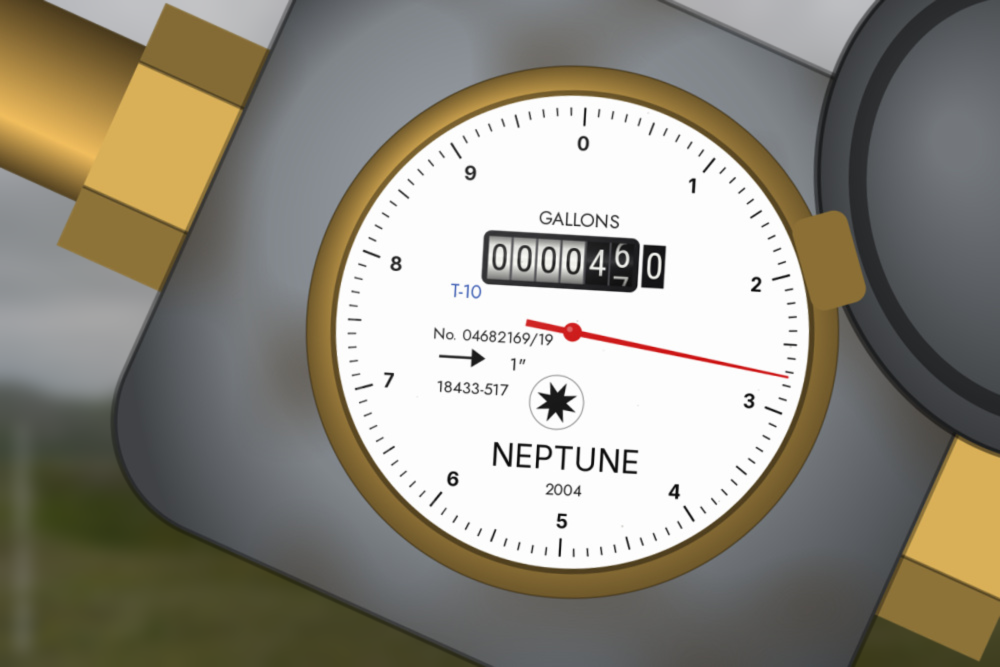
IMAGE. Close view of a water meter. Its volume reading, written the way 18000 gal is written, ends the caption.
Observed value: 462.7 gal
